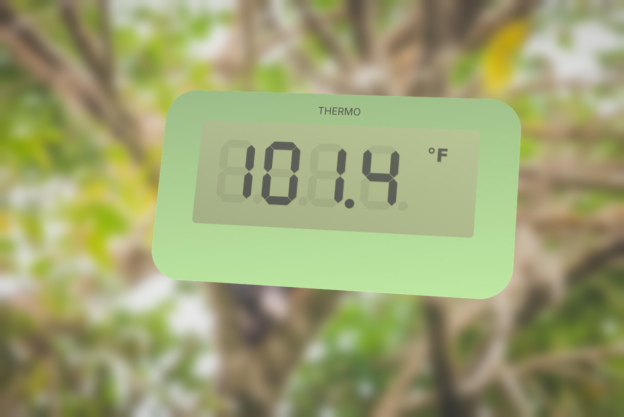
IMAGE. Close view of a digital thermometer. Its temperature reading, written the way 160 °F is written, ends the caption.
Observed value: 101.4 °F
